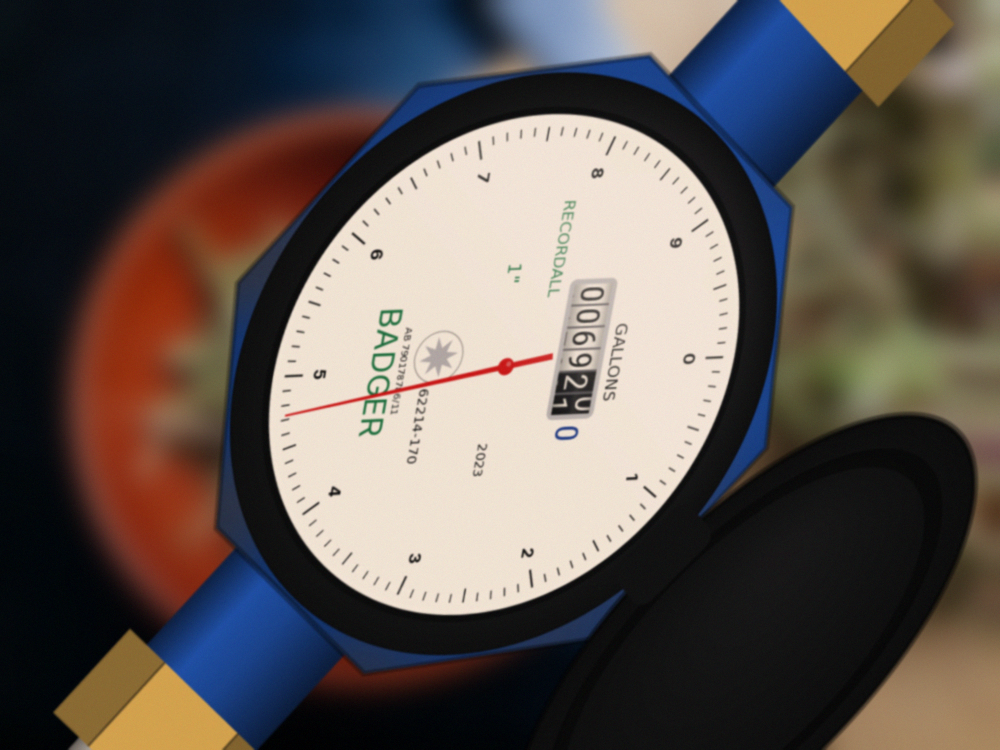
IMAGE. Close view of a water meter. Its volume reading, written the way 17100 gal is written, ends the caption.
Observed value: 69204.7 gal
